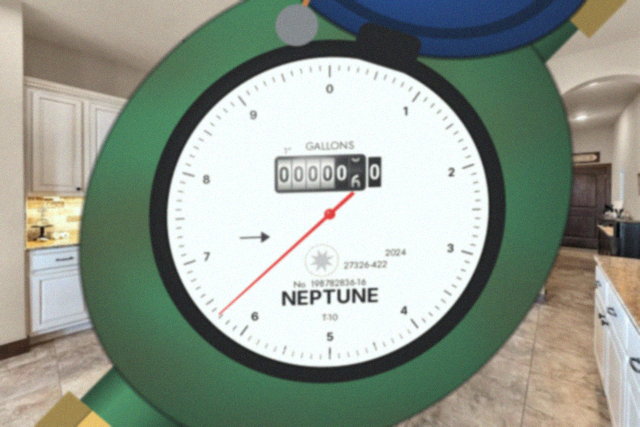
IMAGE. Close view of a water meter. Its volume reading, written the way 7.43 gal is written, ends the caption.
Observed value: 56.3 gal
